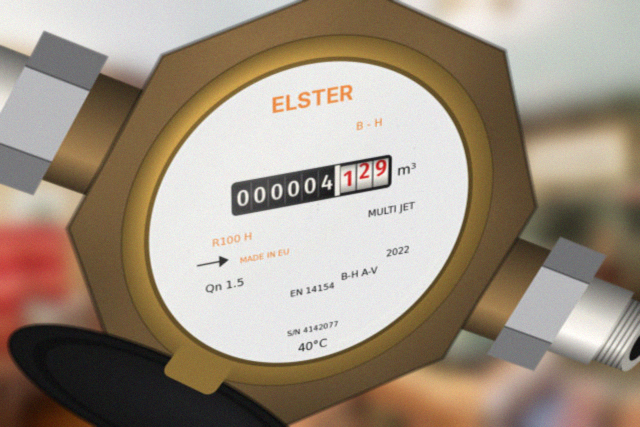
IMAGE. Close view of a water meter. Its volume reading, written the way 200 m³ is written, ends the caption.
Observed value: 4.129 m³
